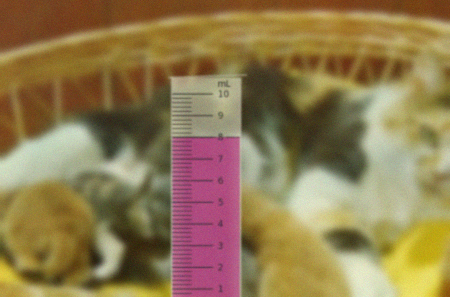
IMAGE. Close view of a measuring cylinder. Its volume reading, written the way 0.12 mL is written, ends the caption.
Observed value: 8 mL
